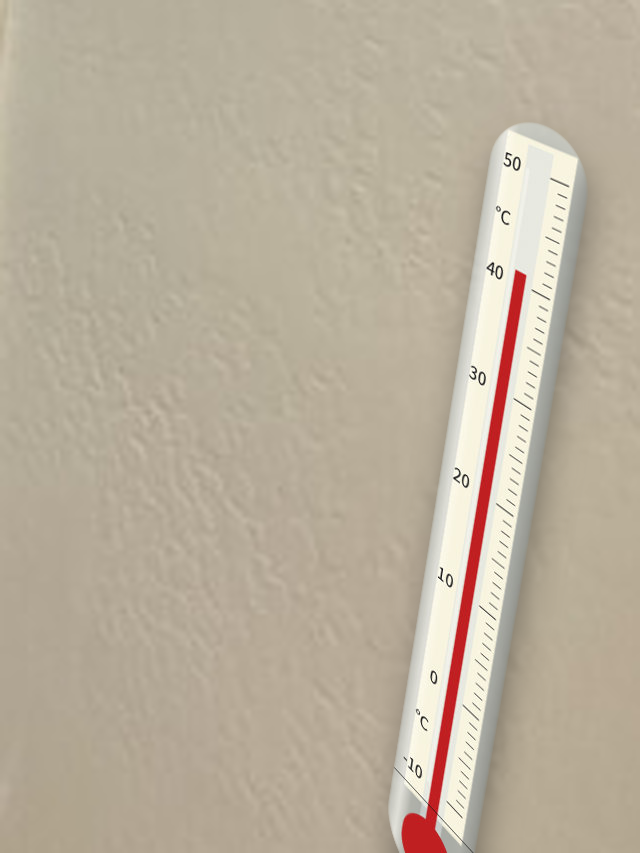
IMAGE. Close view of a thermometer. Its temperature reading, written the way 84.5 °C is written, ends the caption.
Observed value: 41 °C
